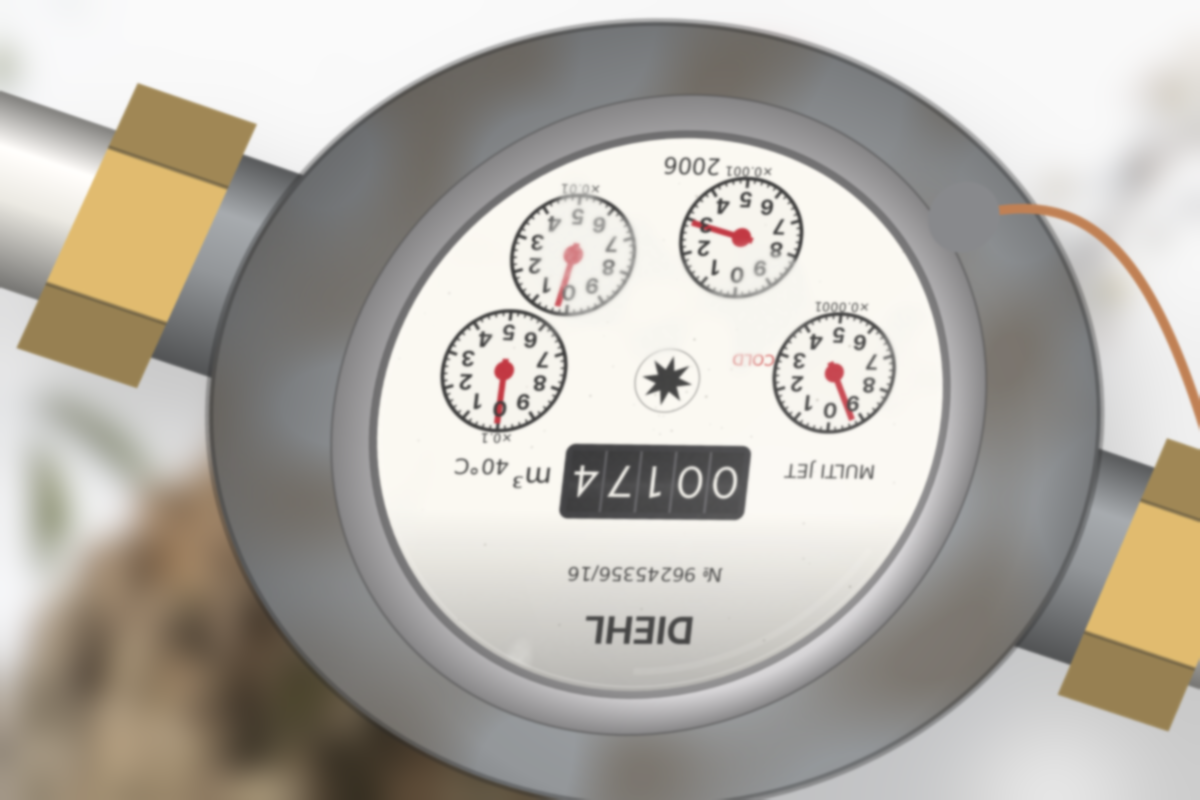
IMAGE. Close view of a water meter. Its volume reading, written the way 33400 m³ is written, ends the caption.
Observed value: 174.0029 m³
